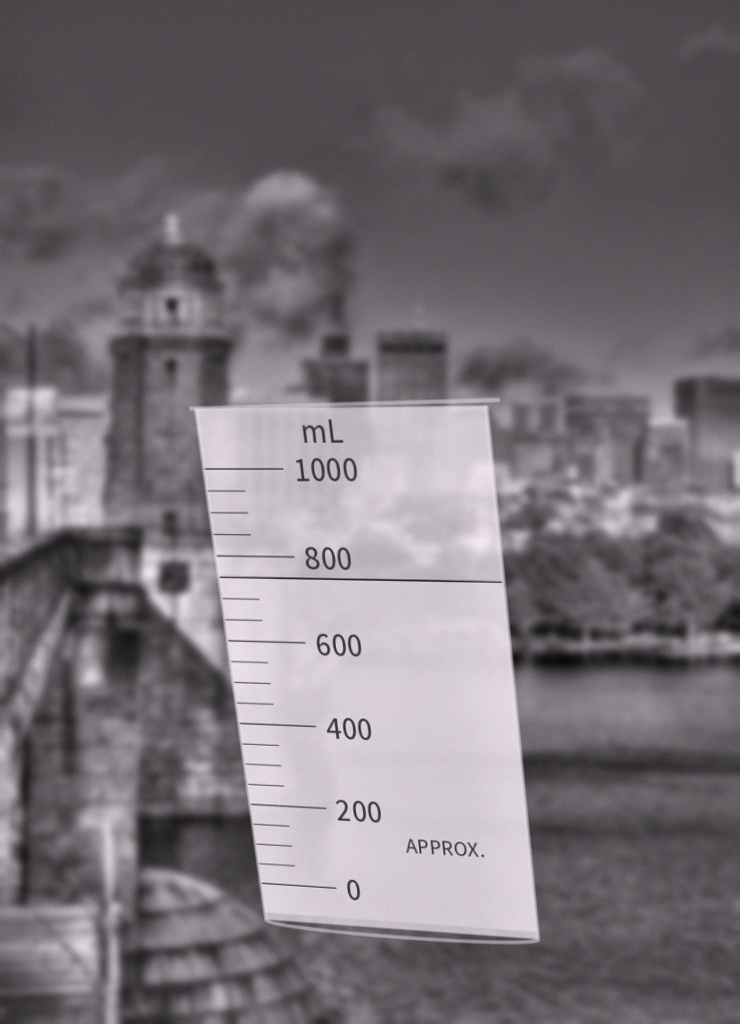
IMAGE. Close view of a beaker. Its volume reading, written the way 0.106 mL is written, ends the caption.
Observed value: 750 mL
